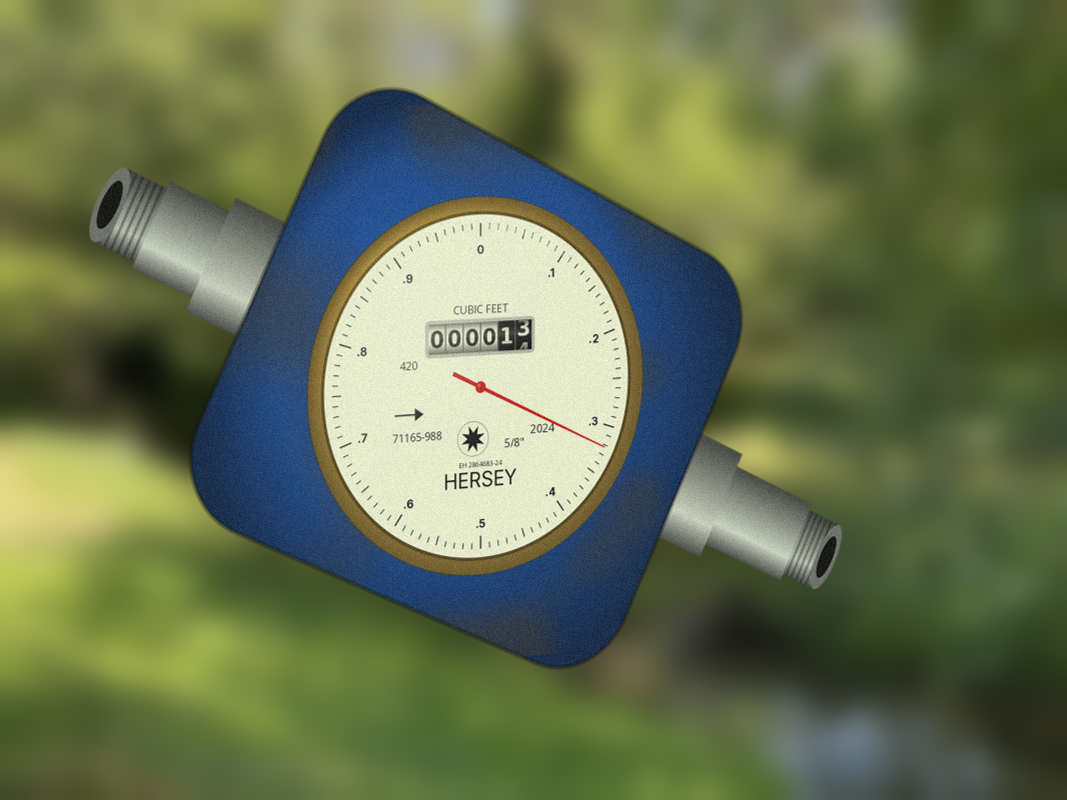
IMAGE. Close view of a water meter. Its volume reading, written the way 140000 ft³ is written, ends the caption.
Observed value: 13.32 ft³
